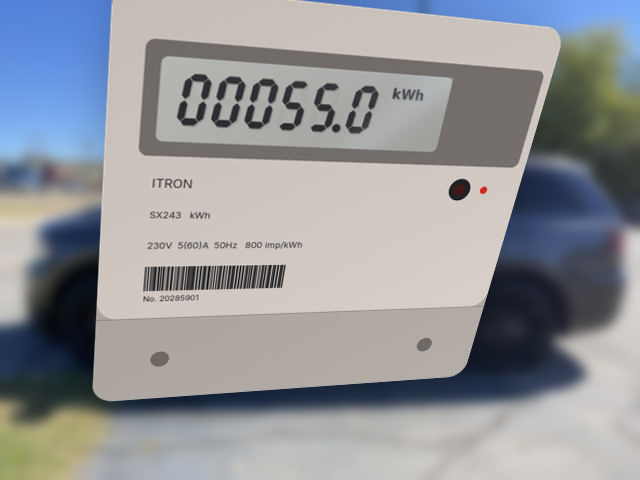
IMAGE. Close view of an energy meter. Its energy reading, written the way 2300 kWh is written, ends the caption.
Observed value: 55.0 kWh
